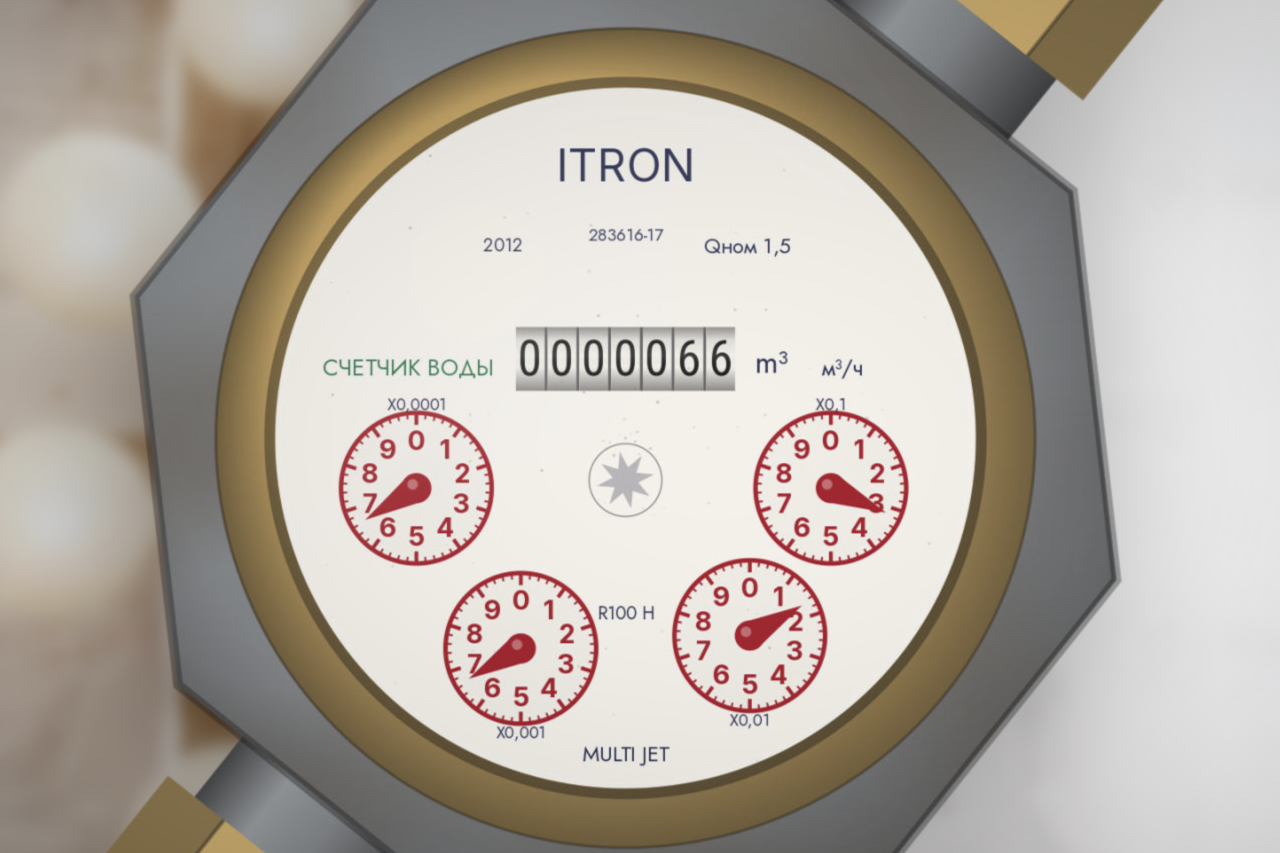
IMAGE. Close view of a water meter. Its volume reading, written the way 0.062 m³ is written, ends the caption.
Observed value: 66.3166 m³
